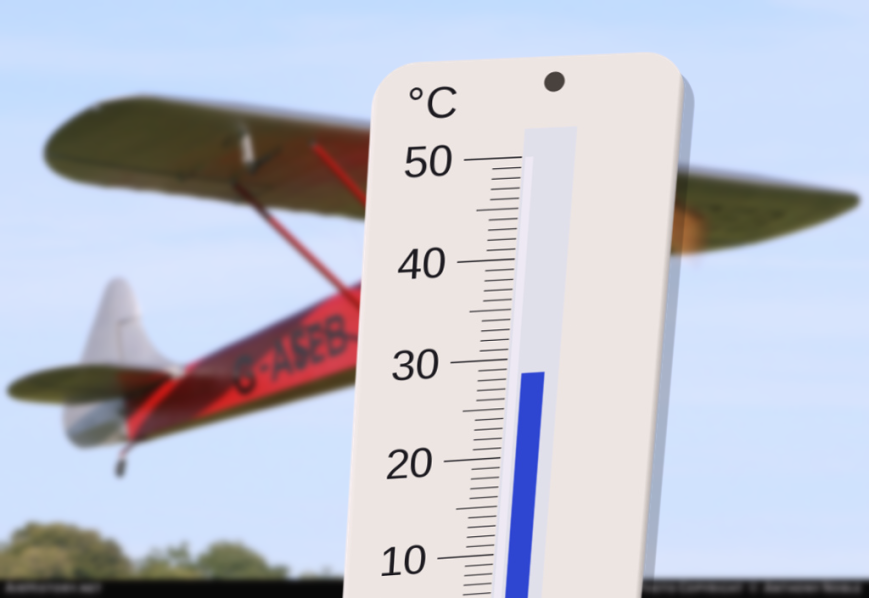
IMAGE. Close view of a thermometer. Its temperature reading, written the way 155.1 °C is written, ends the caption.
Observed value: 28.5 °C
